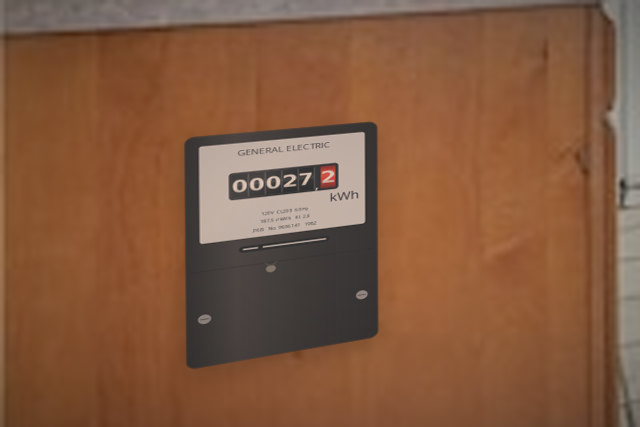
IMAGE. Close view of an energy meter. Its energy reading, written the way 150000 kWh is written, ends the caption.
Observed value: 27.2 kWh
